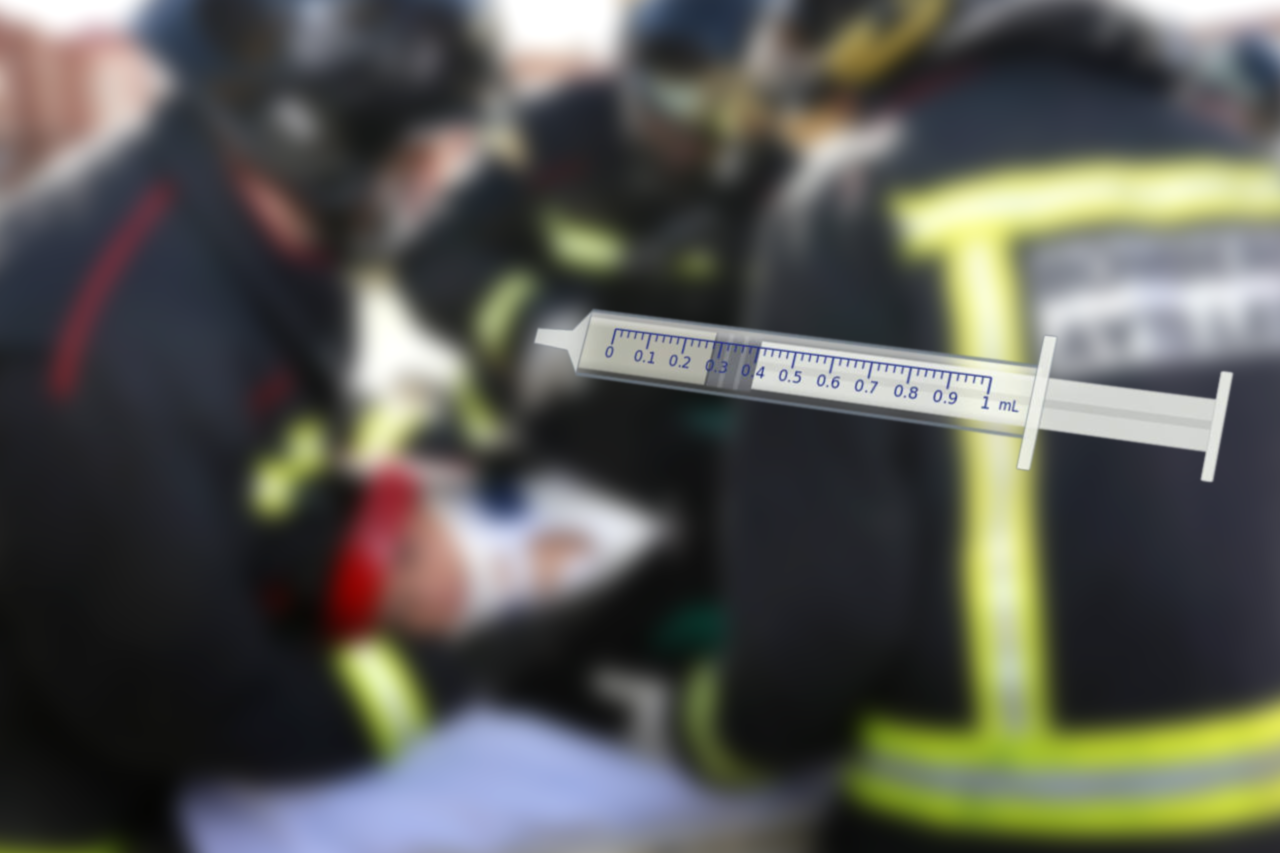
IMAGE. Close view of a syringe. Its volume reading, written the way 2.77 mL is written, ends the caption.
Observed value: 0.28 mL
